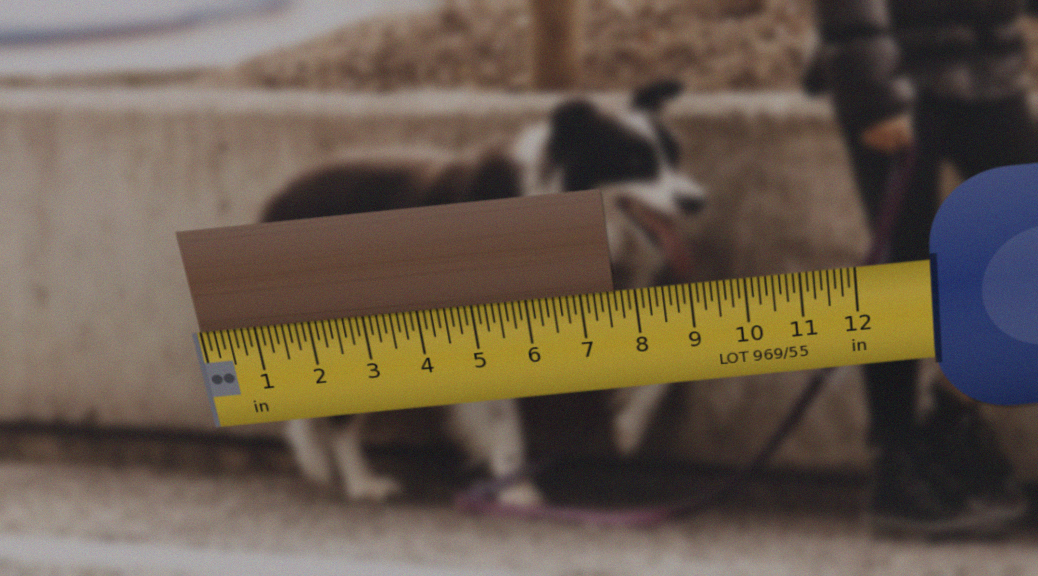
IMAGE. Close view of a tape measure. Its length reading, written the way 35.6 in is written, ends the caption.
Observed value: 7.625 in
